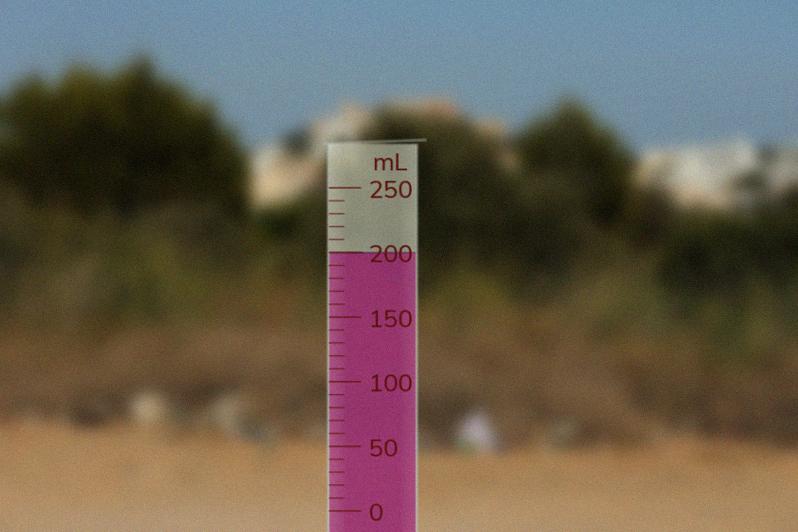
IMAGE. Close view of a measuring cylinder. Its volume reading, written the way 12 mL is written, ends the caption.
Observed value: 200 mL
